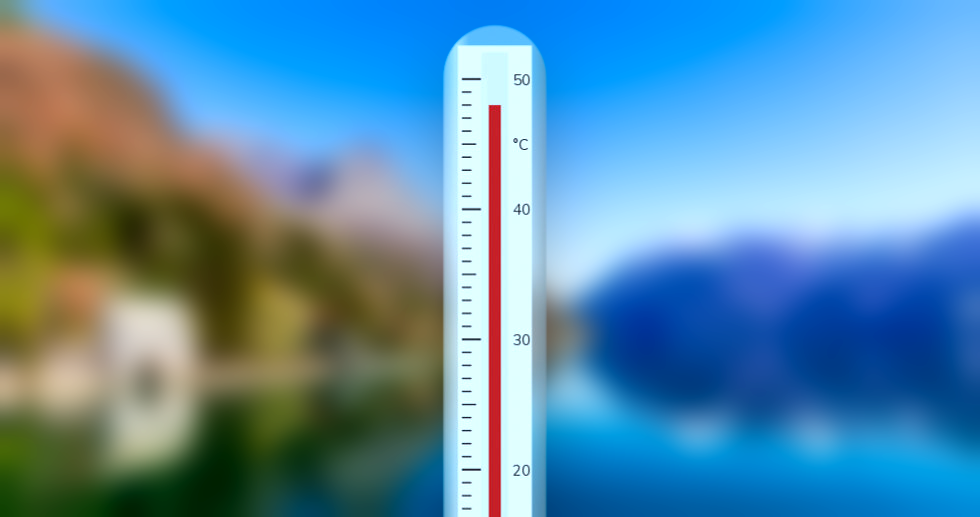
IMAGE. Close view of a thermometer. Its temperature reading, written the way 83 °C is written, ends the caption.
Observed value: 48 °C
